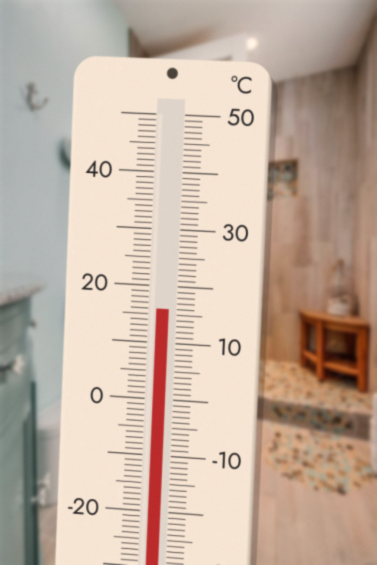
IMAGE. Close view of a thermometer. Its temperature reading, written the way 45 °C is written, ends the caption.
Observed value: 16 °C
